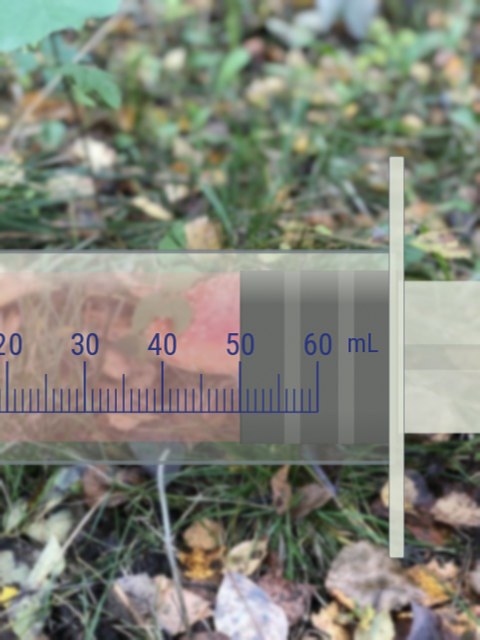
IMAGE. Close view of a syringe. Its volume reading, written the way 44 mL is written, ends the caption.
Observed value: 50 mL
